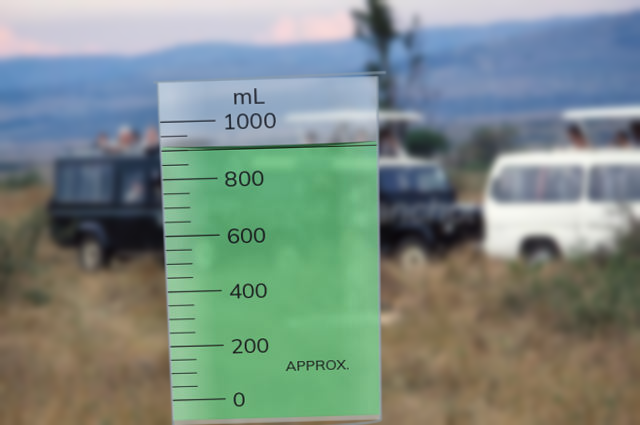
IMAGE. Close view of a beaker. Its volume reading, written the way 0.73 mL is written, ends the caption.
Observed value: 900 mL
